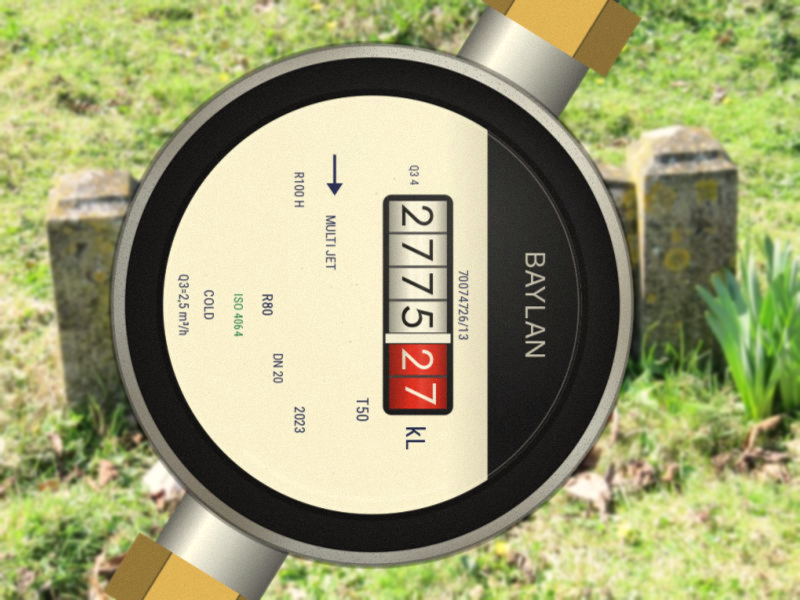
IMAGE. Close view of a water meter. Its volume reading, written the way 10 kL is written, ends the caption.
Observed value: 2775.27 kL
